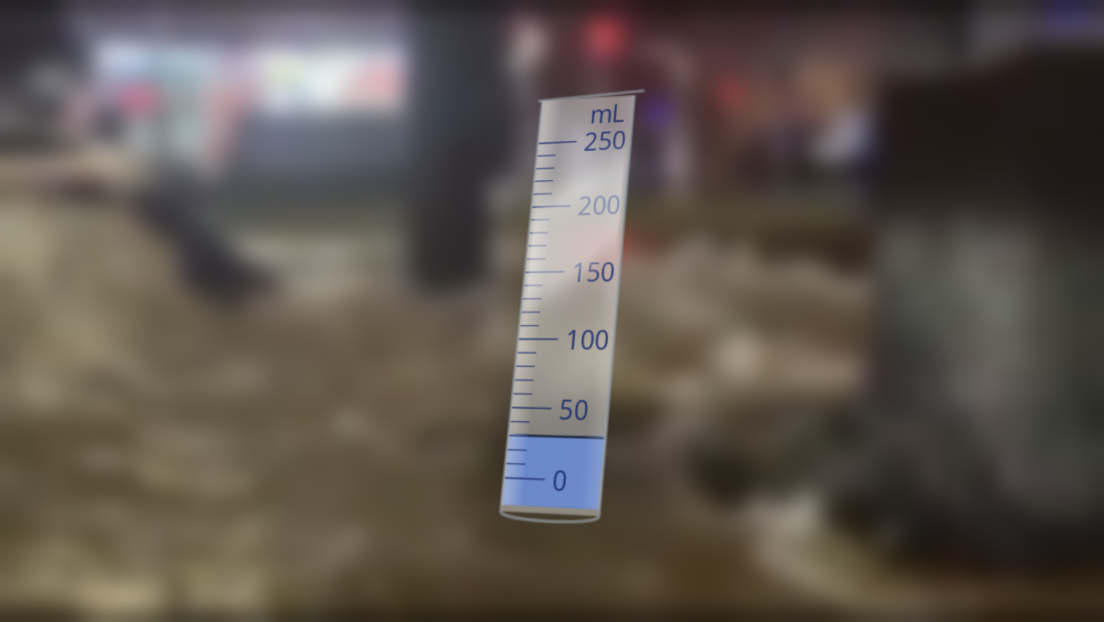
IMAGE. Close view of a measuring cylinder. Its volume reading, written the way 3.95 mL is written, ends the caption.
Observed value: 30 mL
